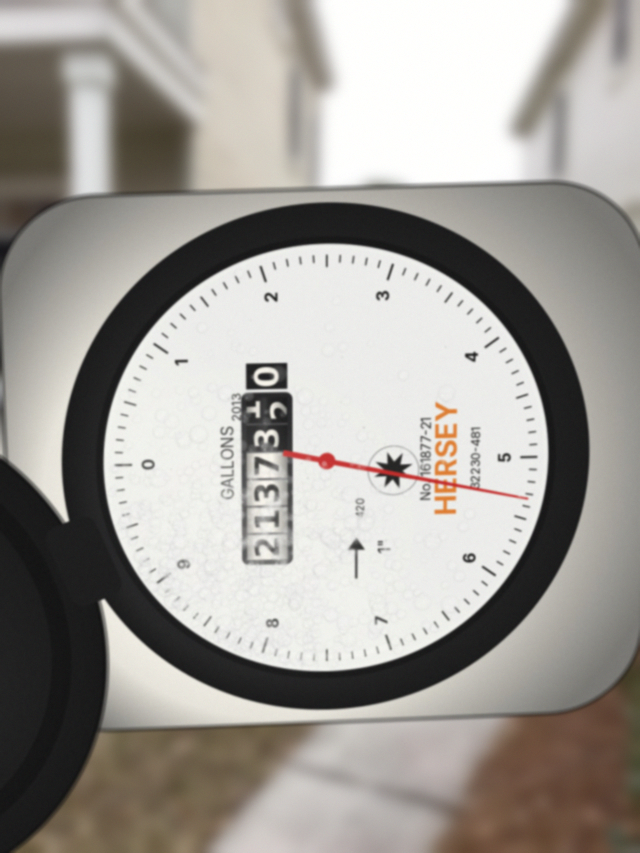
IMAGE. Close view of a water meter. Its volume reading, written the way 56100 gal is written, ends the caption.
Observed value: 2137315.3 gal
